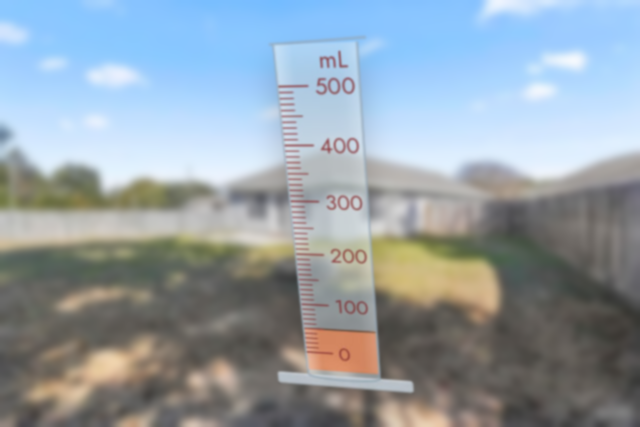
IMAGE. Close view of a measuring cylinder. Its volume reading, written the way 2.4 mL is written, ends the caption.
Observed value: 50 mL
